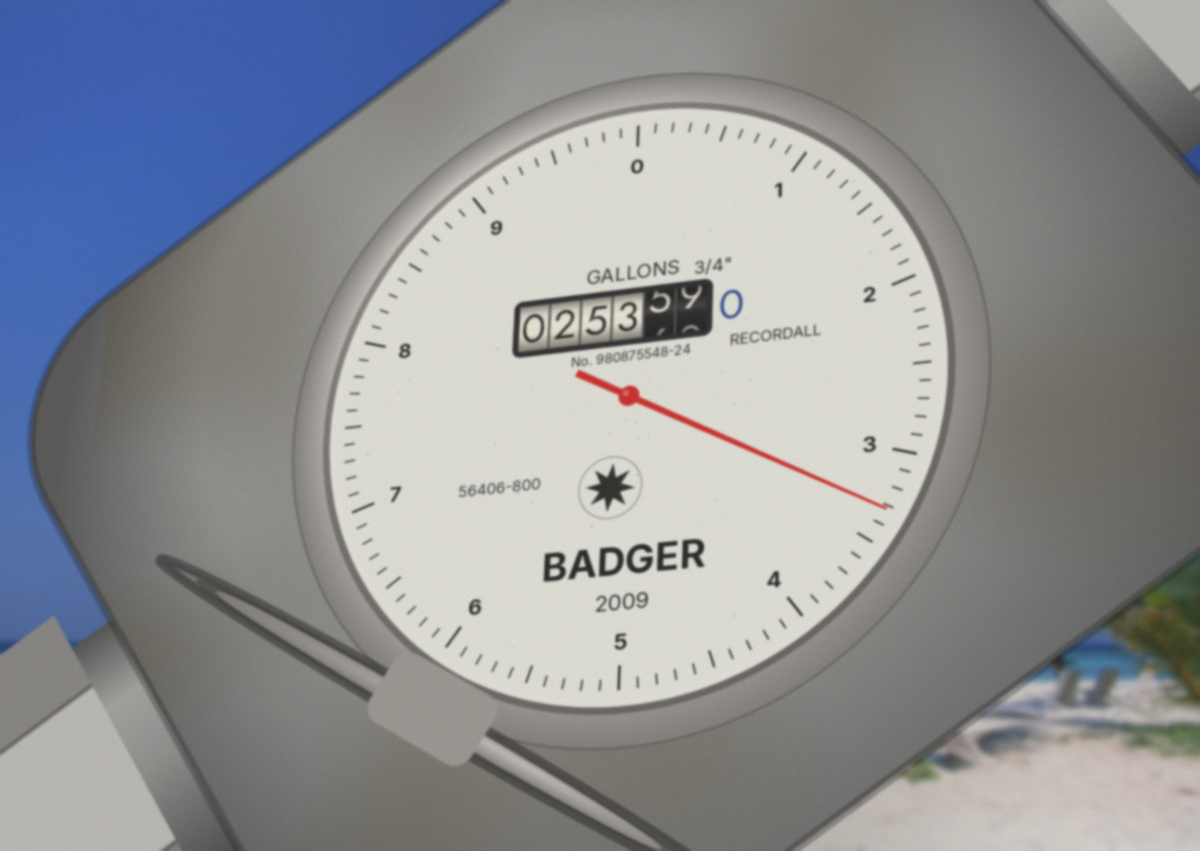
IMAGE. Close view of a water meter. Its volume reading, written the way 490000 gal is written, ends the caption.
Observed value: 253593.3 gal
